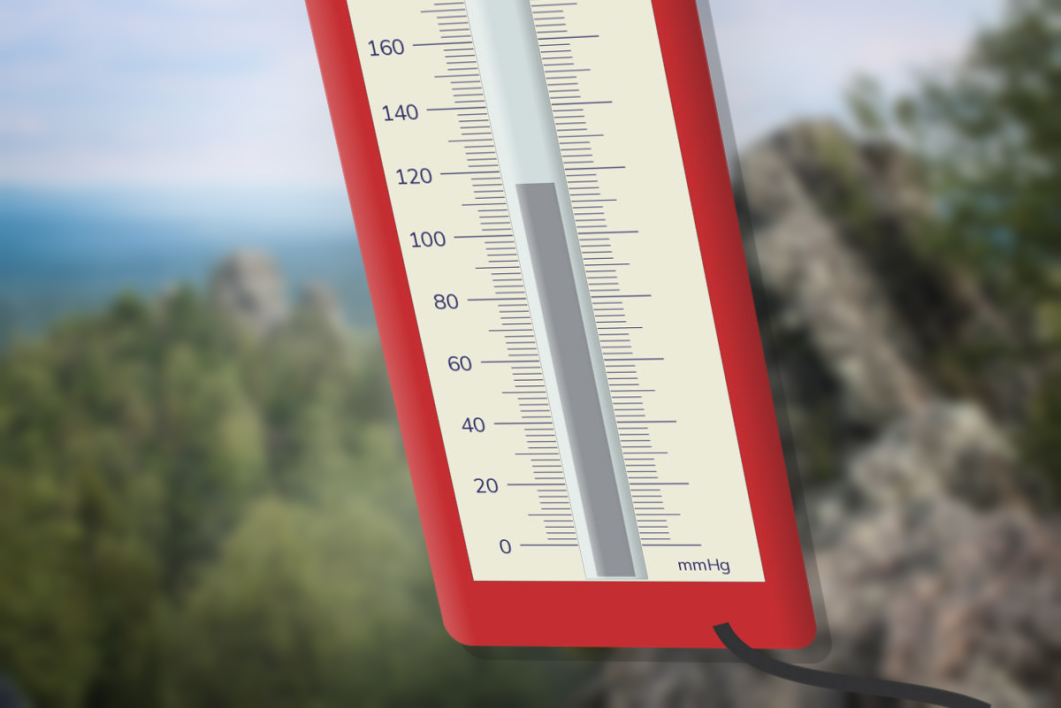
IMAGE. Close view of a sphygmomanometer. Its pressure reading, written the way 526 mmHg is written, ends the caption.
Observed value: 116 mmHg
